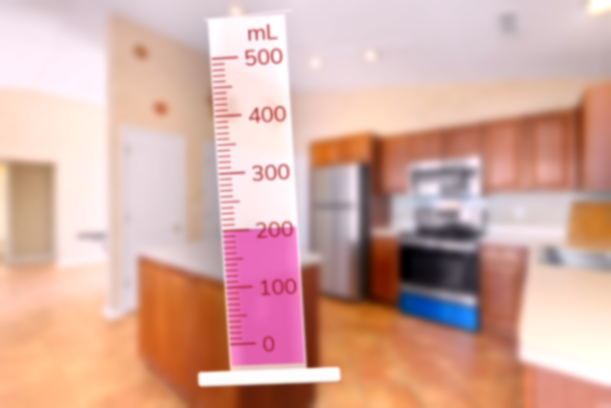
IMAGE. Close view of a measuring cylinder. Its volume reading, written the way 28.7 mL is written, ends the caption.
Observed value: 200 mL
